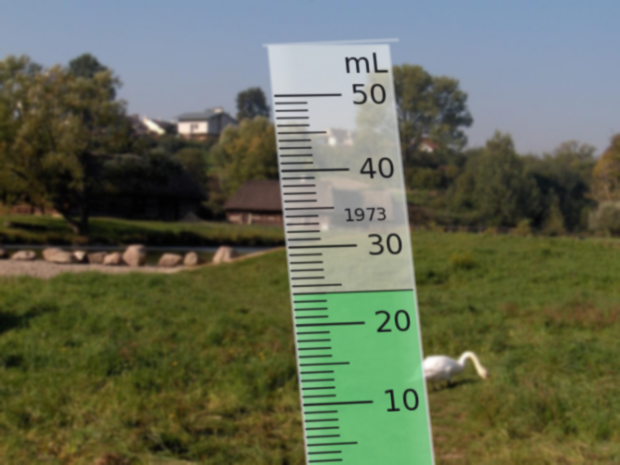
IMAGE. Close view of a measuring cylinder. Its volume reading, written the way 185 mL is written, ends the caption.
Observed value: 24 mL
